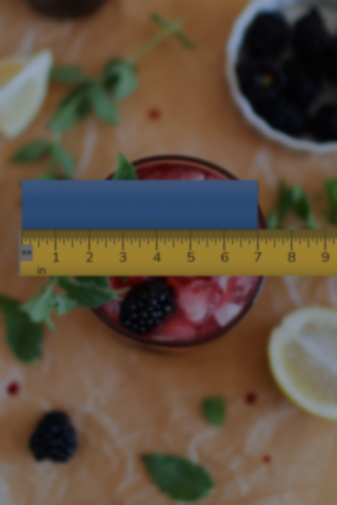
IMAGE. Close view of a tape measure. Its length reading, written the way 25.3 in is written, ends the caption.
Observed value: 7 in
